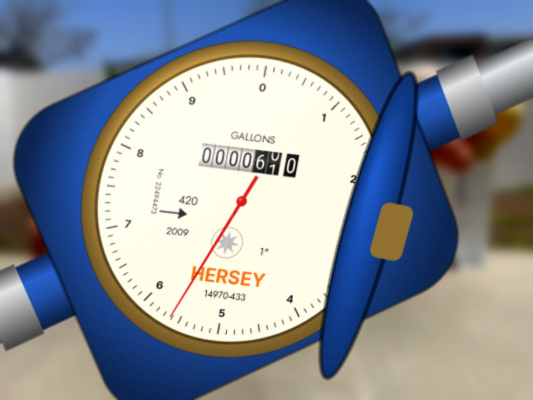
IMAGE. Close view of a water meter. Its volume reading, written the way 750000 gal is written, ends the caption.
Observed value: 605.6 gal
